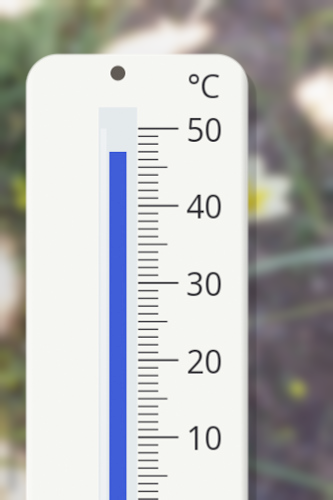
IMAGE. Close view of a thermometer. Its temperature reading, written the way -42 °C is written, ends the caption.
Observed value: 47 °C
